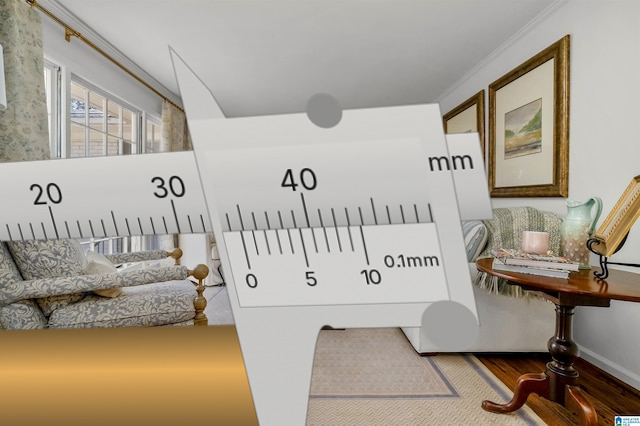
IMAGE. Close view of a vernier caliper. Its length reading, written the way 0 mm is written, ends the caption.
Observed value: 34.8 mm
